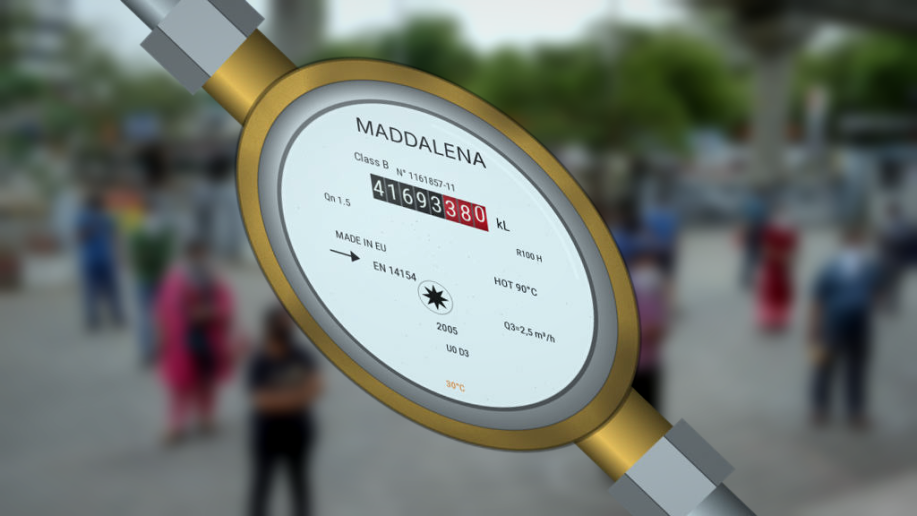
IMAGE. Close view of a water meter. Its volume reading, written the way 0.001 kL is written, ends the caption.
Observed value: 41693.380 kL
